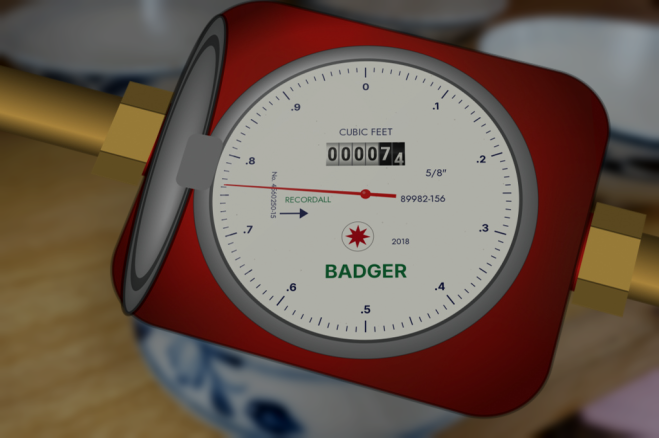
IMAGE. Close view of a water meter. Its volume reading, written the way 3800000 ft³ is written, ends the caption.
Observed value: 73.76 ft³
